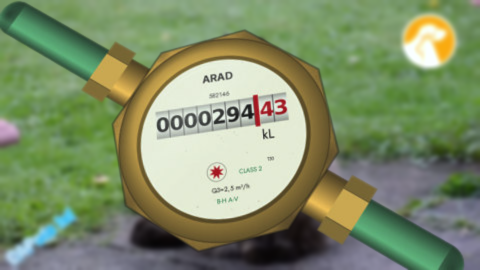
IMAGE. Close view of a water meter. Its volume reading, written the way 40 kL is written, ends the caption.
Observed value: 294.43 kL
